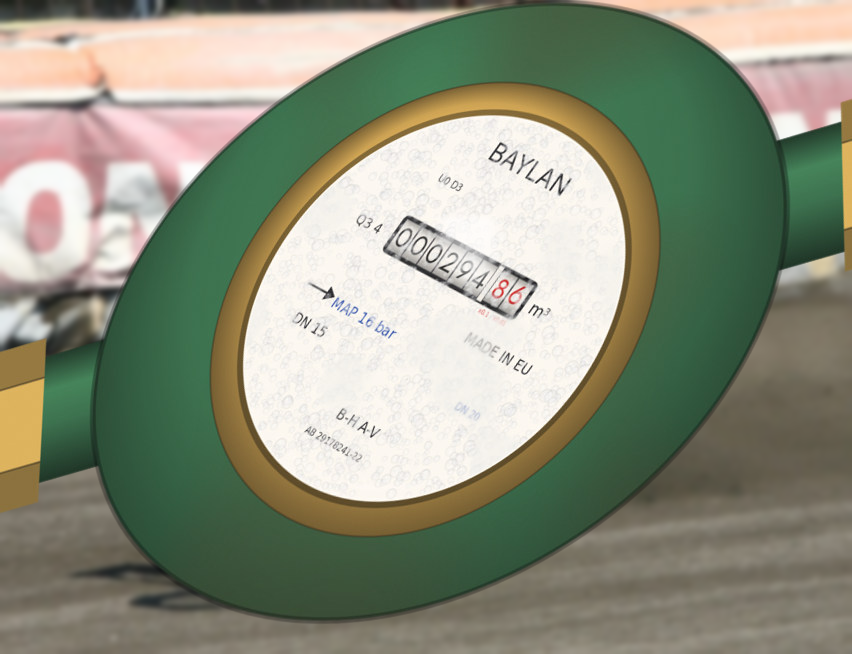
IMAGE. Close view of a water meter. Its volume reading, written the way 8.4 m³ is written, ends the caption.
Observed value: 294.86 m³
